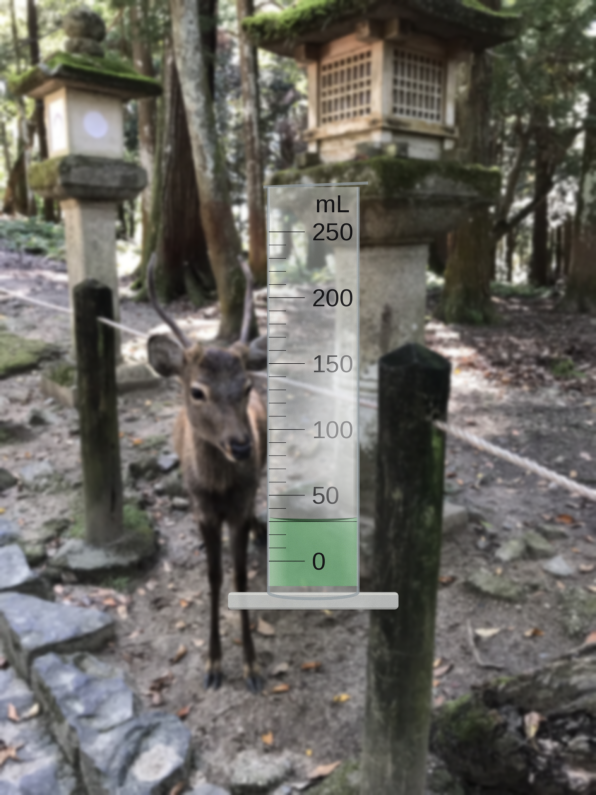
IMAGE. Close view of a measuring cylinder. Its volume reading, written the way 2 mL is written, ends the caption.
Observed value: 30 mL
